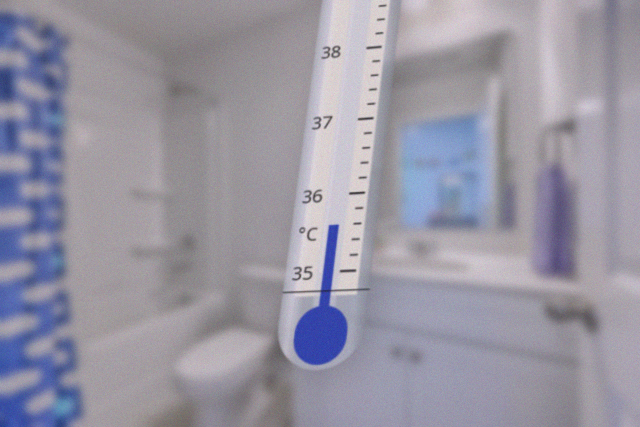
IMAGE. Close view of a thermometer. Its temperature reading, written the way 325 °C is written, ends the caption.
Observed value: 35.6 °C
